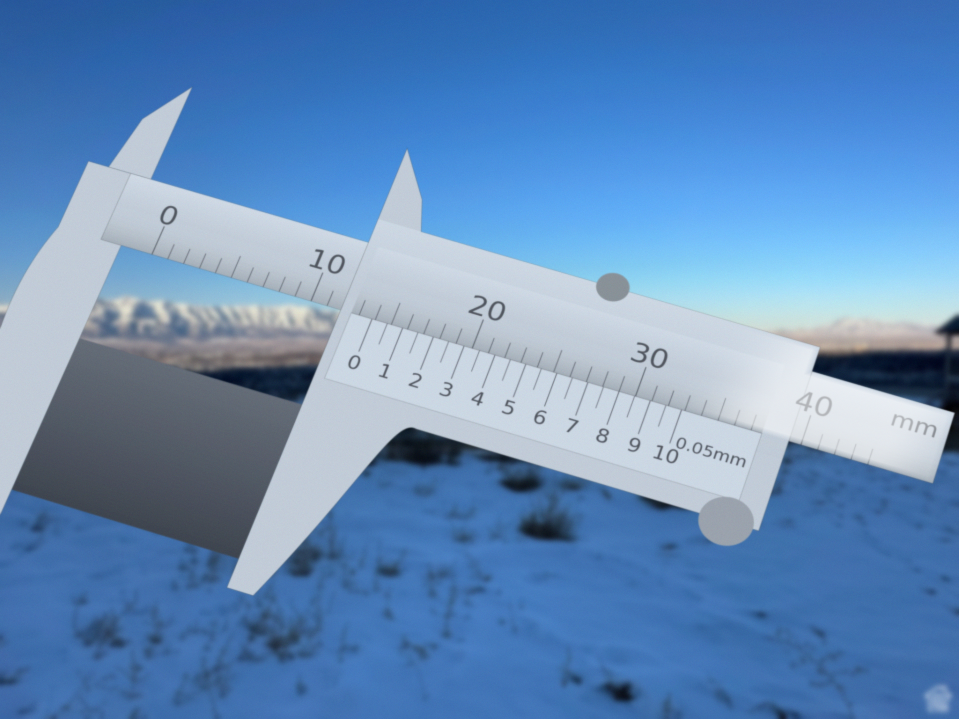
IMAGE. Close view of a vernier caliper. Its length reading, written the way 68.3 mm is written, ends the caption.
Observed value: 13.8 mm
